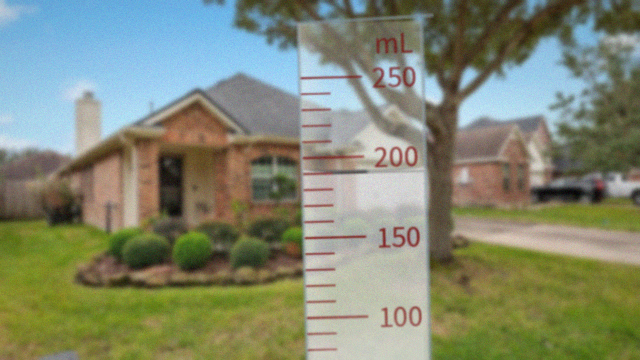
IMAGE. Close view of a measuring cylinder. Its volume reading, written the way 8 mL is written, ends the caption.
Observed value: 190 mL
